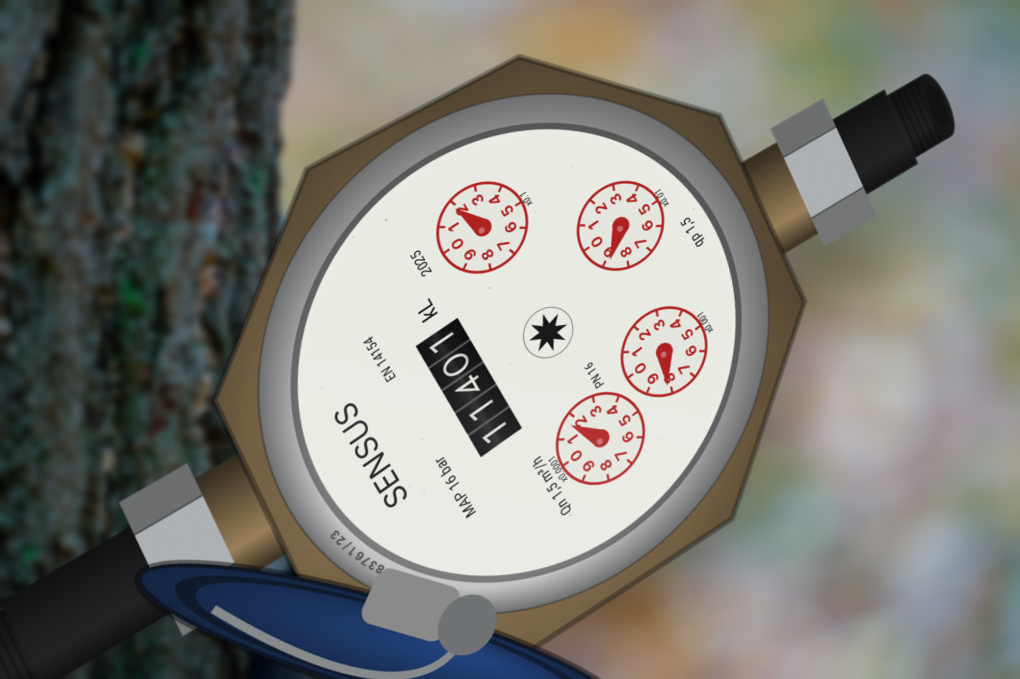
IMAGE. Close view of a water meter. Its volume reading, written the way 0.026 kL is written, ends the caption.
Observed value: 11401.1881 kL
